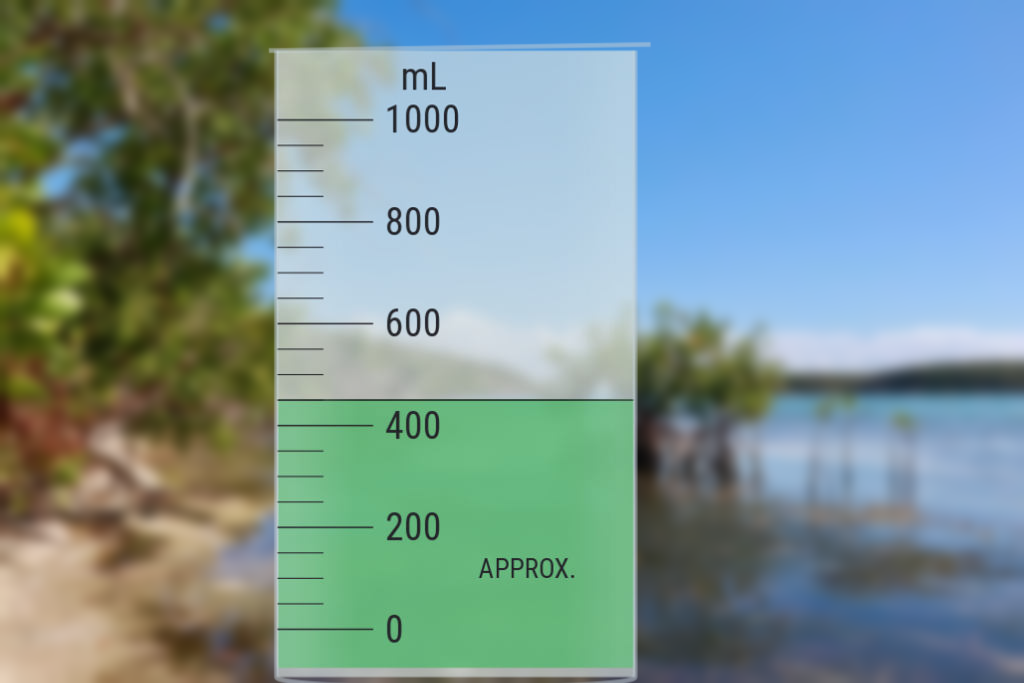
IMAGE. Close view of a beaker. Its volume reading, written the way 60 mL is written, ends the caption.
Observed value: 450 mL
